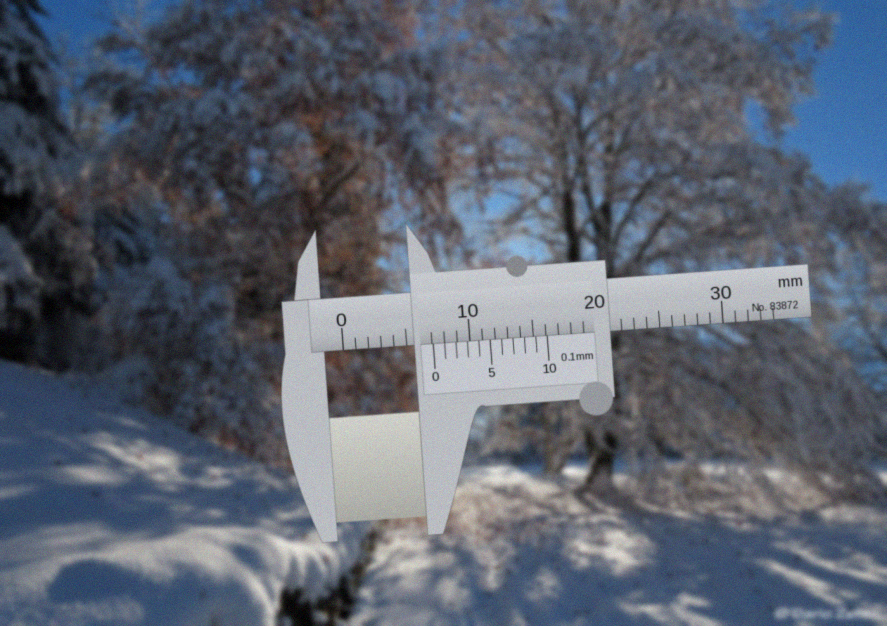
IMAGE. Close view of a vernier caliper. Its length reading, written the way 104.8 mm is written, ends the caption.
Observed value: 7.1 mm
